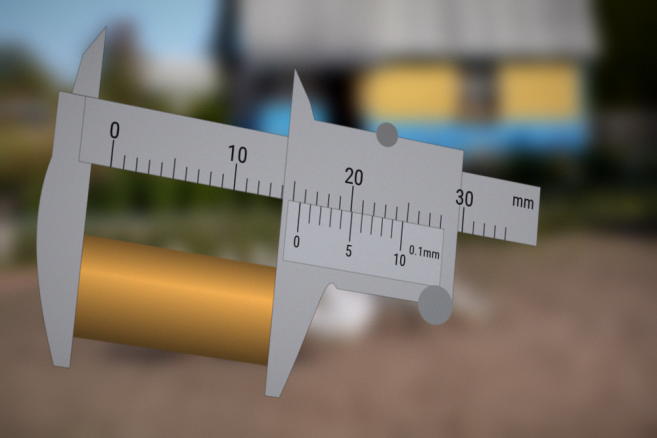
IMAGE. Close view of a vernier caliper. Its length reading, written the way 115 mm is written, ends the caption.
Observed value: 15.6 mm
